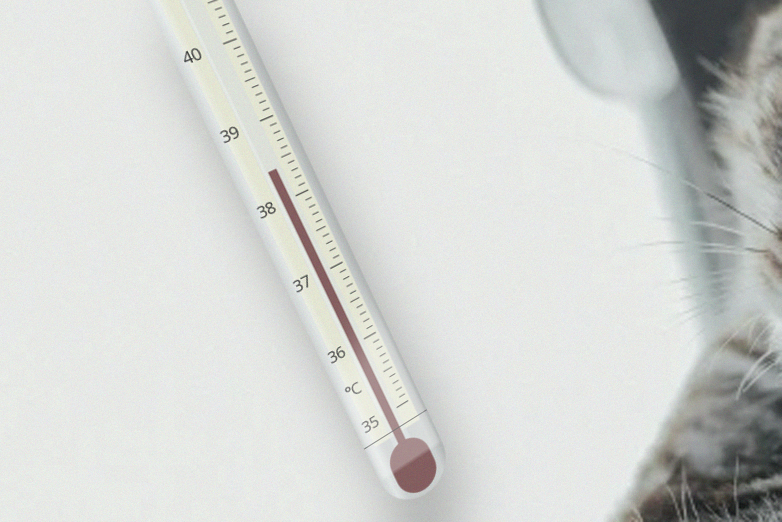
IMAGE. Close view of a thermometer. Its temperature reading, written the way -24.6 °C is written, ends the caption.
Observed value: 38.4 °C
